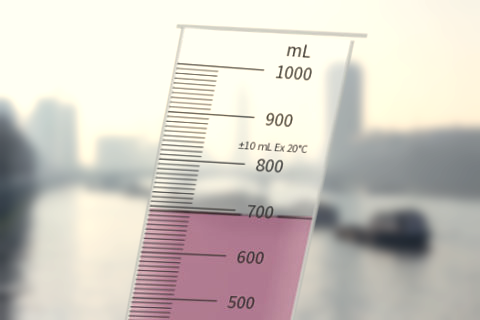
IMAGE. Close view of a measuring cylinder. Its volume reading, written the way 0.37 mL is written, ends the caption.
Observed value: 690 mL
